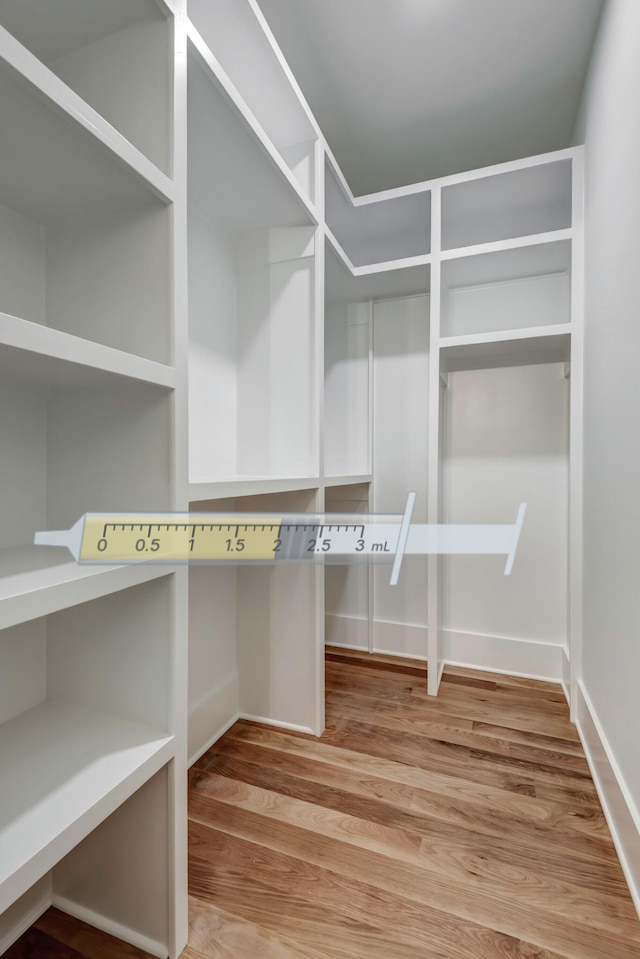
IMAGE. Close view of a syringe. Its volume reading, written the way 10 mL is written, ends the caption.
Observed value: 2 mL
